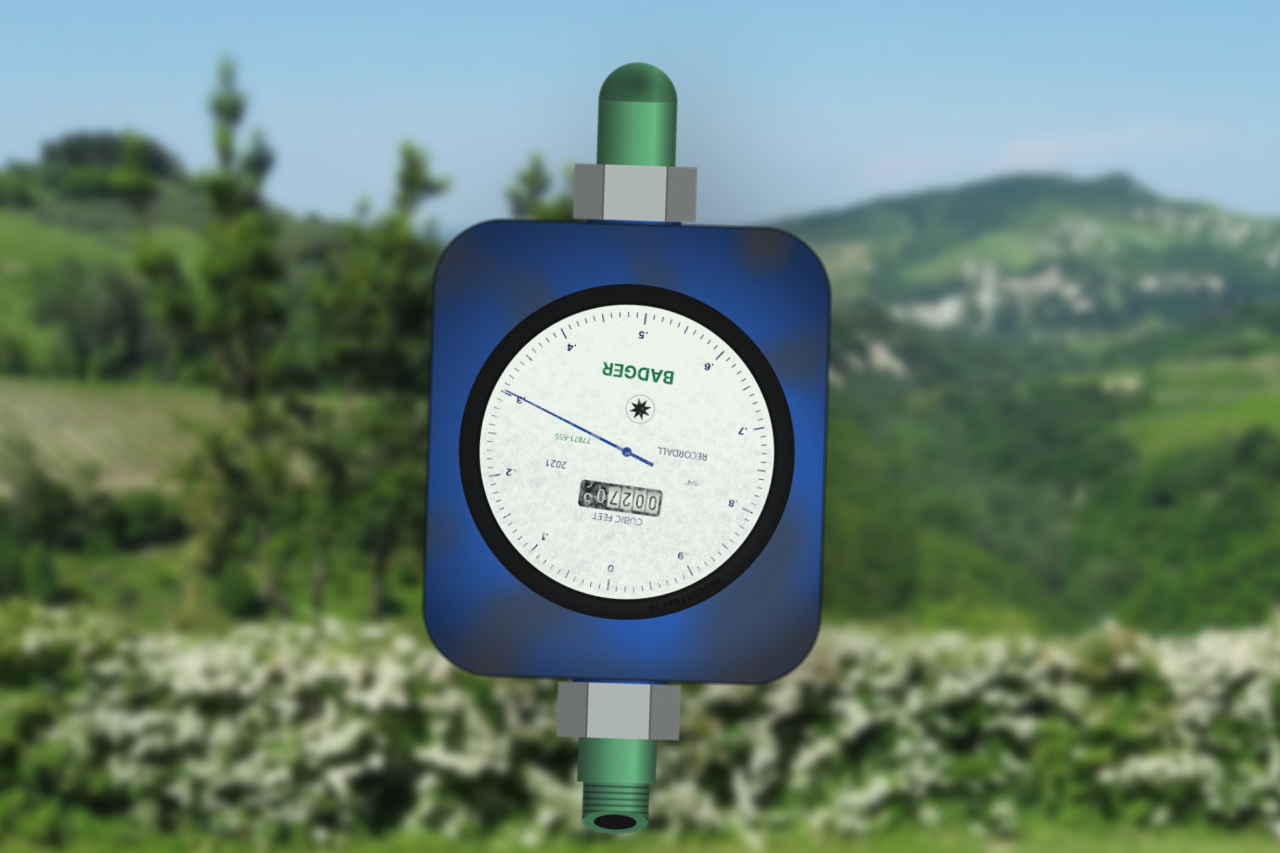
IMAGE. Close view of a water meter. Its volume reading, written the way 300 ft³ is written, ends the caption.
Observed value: 2705.30 ft³
